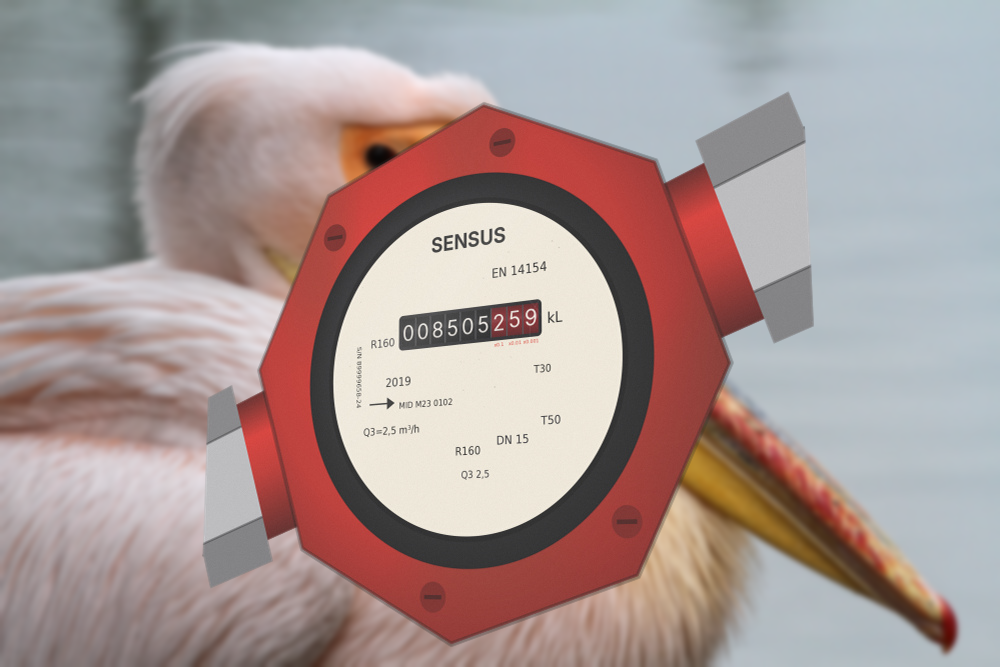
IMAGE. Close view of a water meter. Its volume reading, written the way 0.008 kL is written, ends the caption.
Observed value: 8505.259 kL
